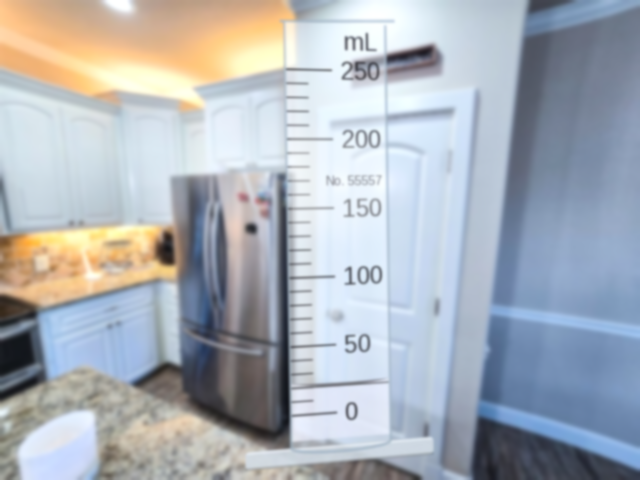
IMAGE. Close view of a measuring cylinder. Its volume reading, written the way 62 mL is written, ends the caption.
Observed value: 20 mL
